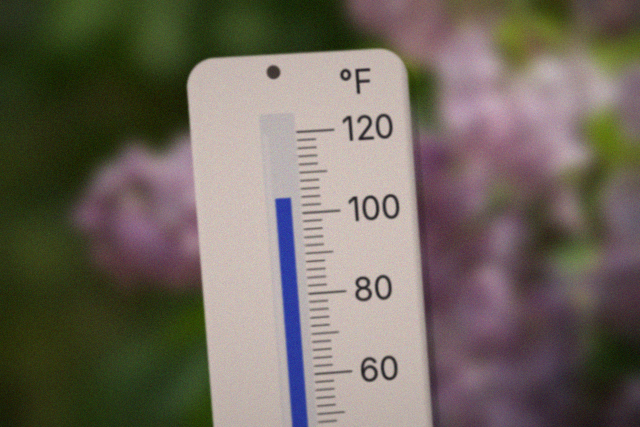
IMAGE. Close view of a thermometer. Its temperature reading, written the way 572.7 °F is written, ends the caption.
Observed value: 104 °F
